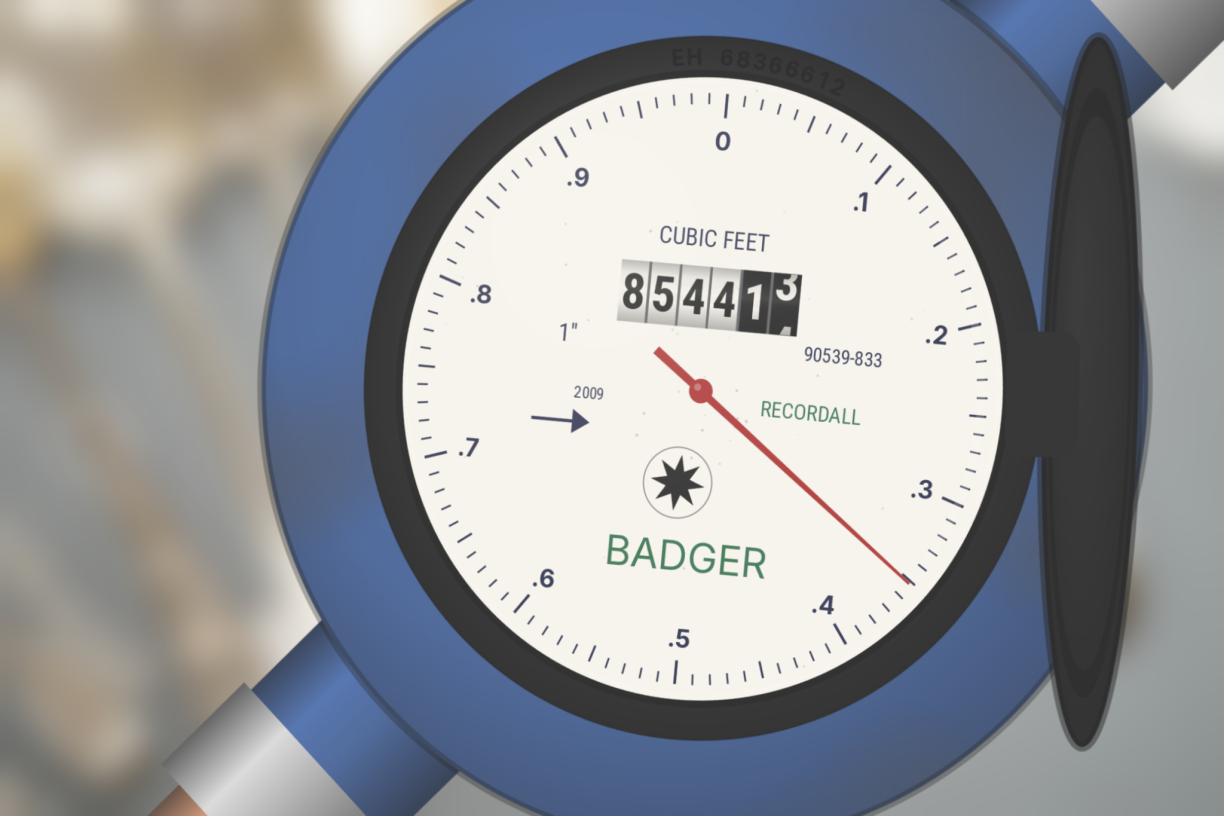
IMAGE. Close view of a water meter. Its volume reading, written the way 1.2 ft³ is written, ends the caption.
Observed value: 854413.35 ft³
